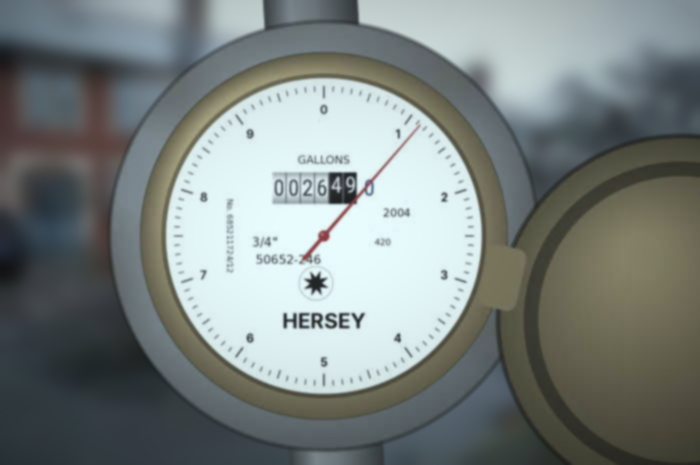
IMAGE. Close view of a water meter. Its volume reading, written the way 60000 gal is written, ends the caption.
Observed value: 26491.1 gal
